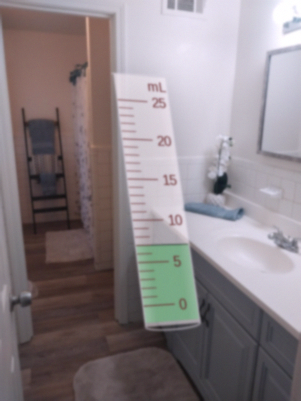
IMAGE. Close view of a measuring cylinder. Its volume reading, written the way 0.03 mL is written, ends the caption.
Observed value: 7 mL
